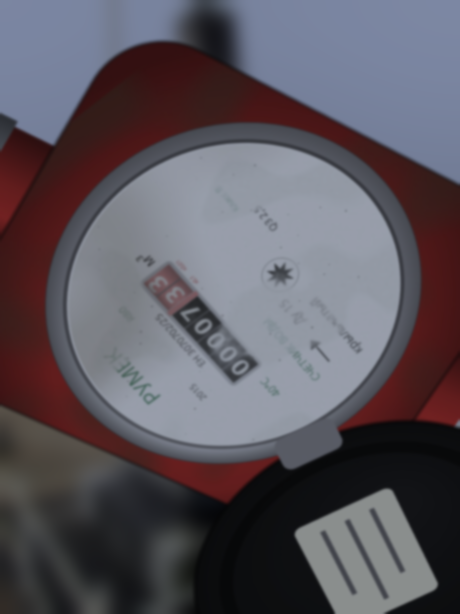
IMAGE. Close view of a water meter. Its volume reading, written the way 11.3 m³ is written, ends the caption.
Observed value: 7.33 m³
